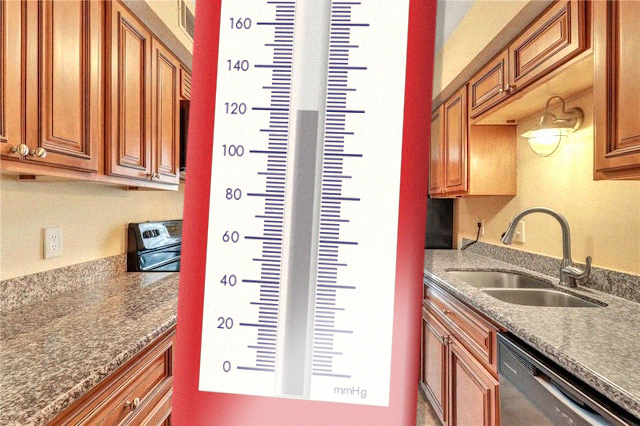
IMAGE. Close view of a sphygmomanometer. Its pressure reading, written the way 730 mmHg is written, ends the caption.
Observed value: 120 mmHg
